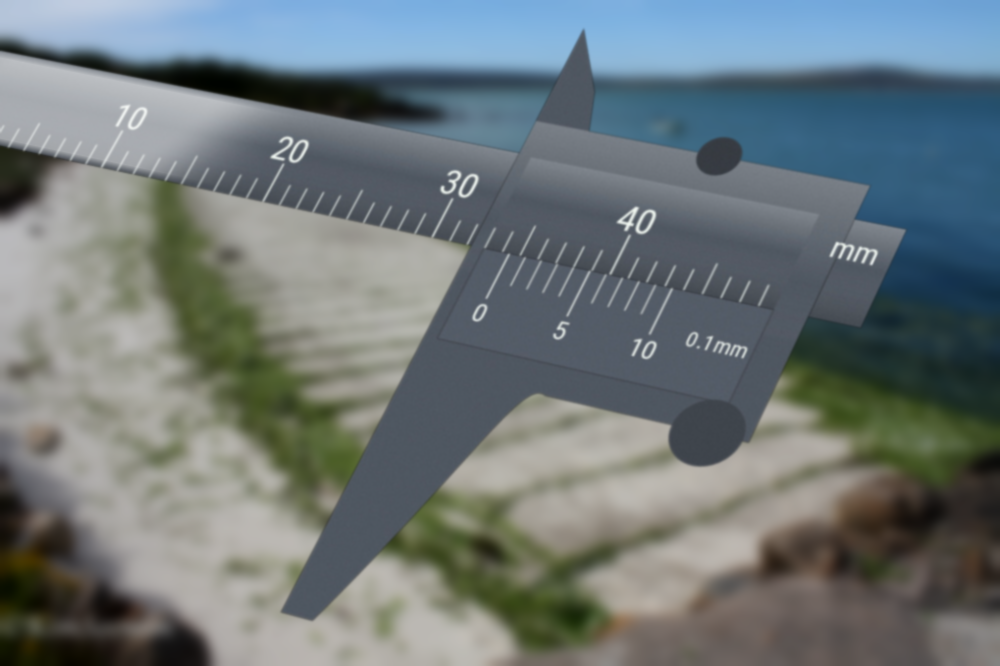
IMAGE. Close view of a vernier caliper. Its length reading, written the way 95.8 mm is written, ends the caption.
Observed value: 34.4 mm
